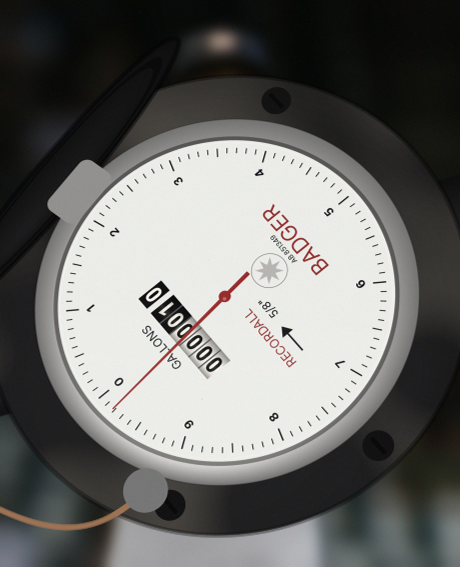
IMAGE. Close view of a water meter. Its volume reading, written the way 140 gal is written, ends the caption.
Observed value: 9.8 gal
